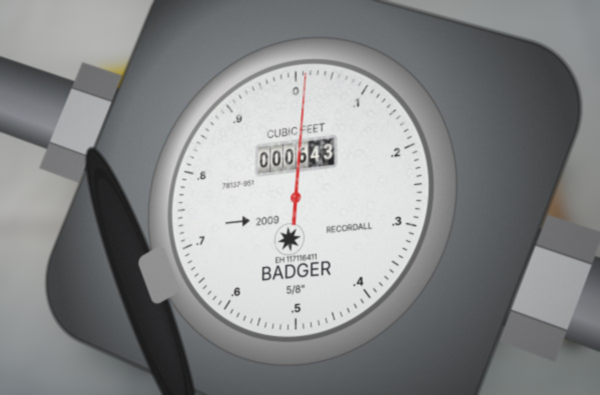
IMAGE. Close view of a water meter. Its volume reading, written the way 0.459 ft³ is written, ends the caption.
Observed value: 643.01 ft³
